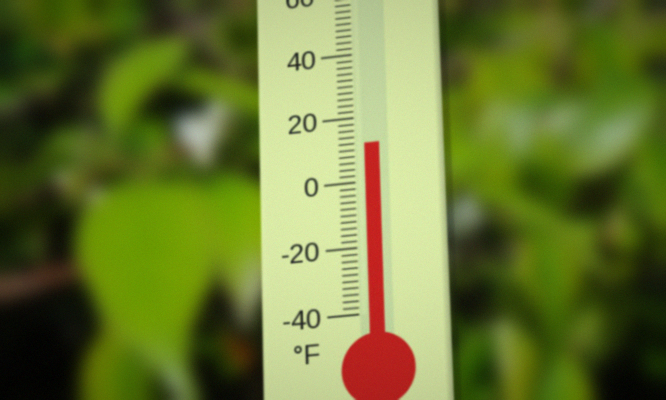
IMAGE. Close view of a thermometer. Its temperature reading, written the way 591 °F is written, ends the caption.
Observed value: 12 °F
